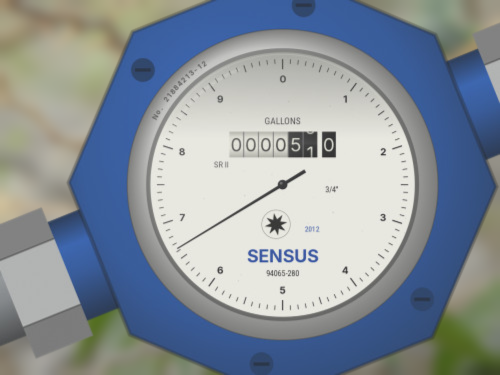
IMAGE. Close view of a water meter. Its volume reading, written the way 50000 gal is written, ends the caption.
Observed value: 506.6 gal
